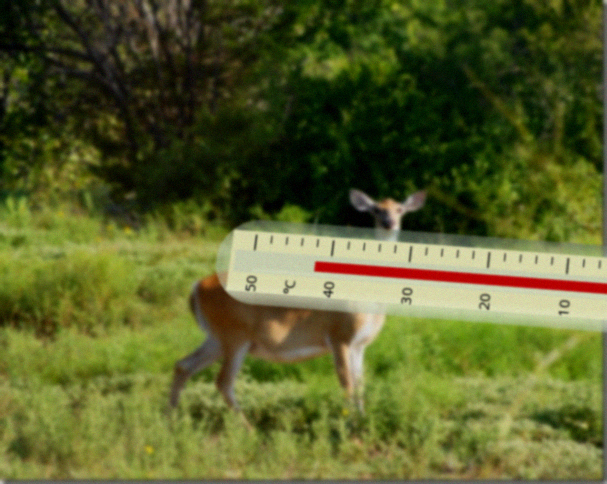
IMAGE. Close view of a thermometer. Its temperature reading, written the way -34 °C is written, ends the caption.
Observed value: 42 °C
